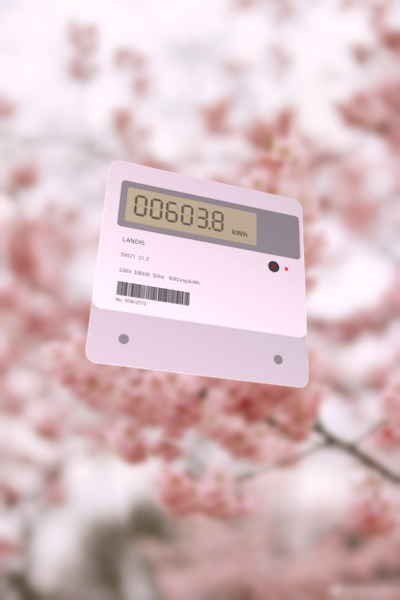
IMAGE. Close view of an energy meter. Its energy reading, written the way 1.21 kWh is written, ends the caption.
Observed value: 603.8 kWh
